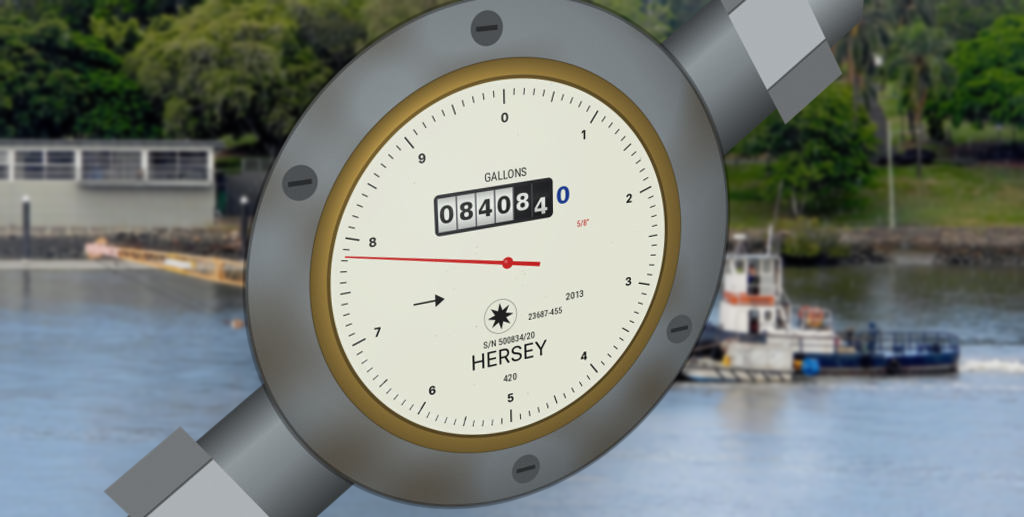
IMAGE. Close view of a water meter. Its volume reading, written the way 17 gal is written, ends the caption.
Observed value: 840837.8 gal
